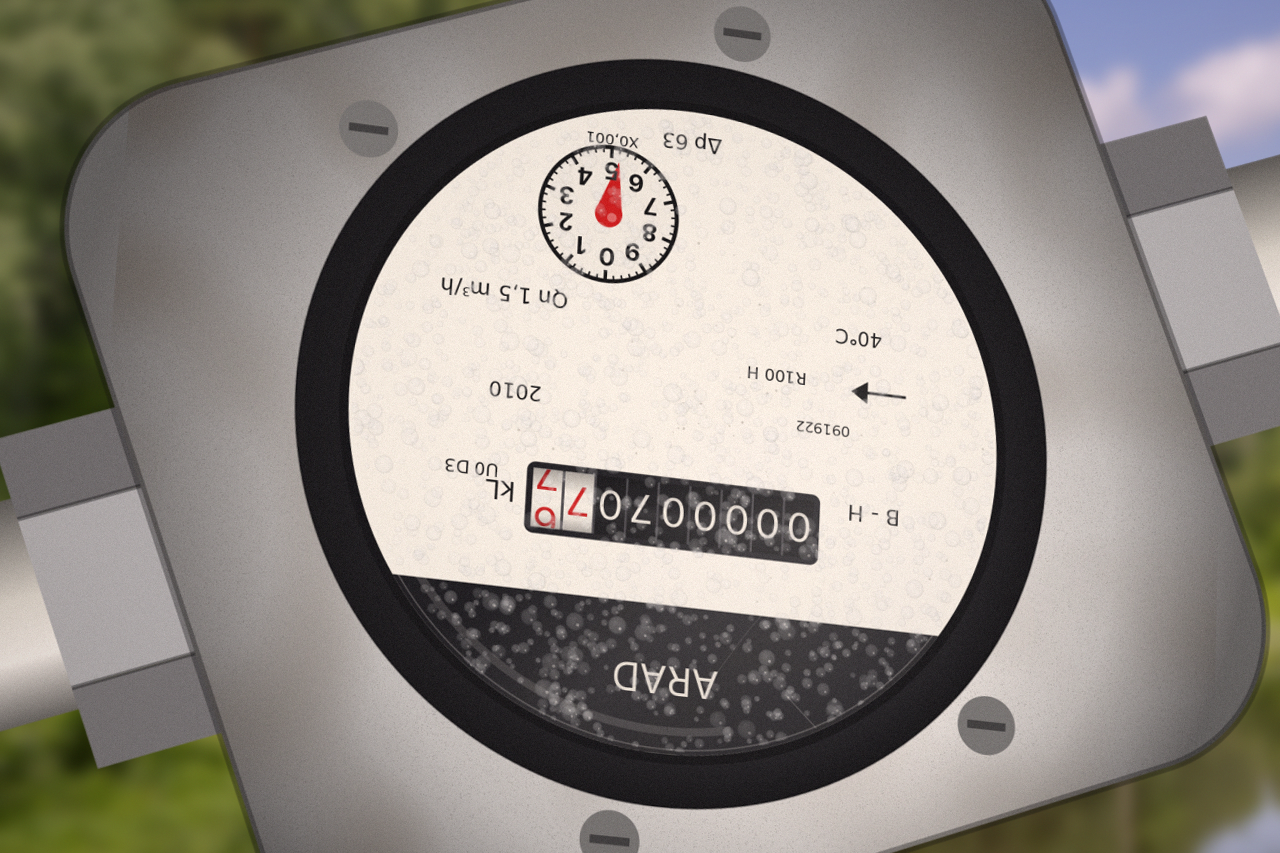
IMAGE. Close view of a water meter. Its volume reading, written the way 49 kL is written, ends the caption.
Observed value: 70.765 kL
